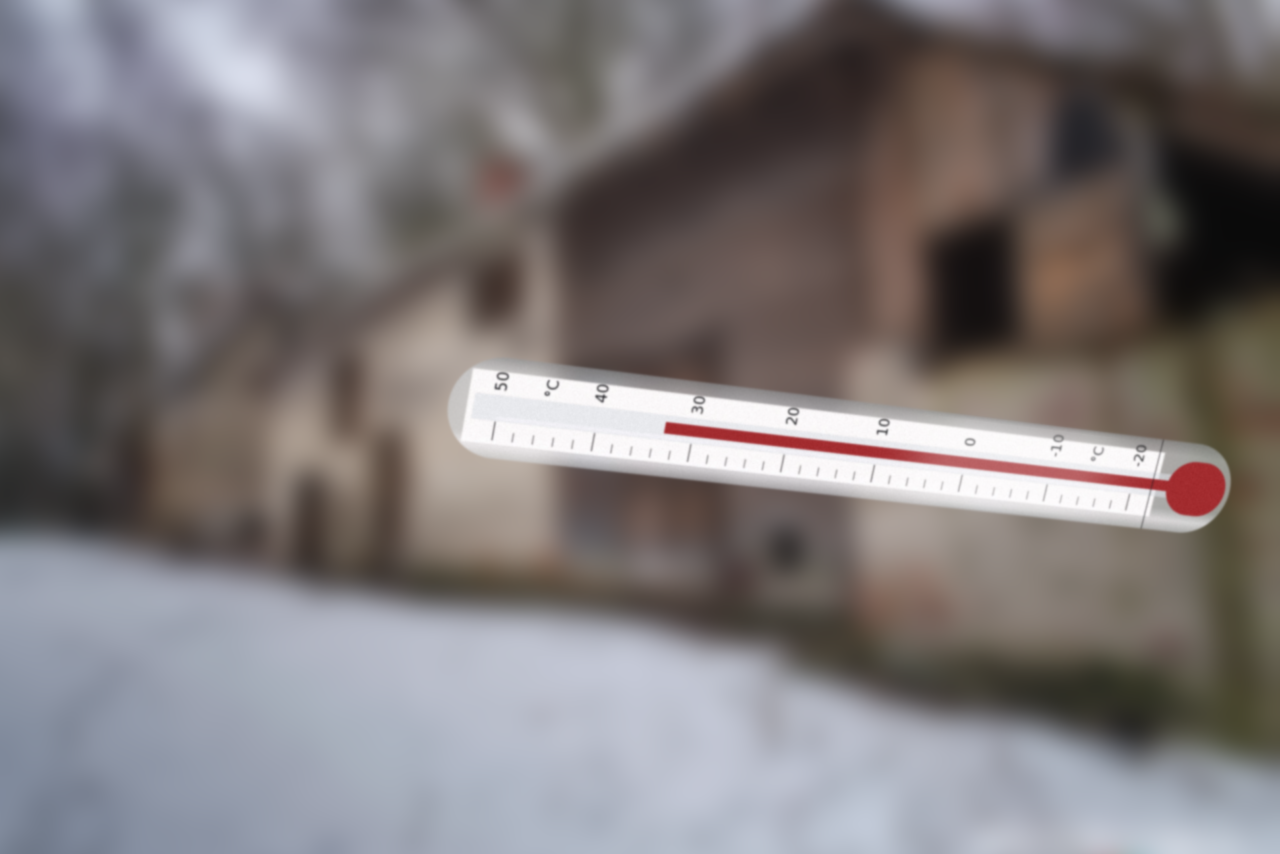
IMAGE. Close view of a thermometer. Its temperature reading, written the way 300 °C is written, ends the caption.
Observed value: 33 °C
